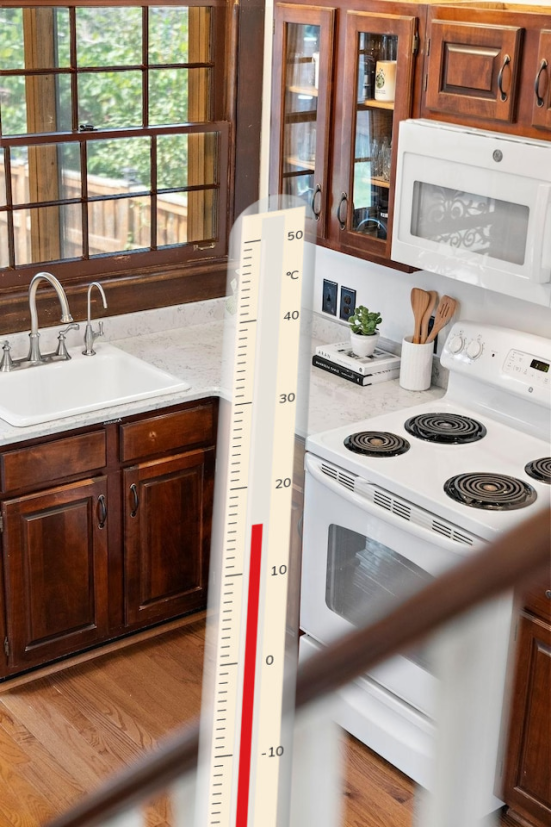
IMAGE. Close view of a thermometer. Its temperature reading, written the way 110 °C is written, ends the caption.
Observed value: 15.5 °C
